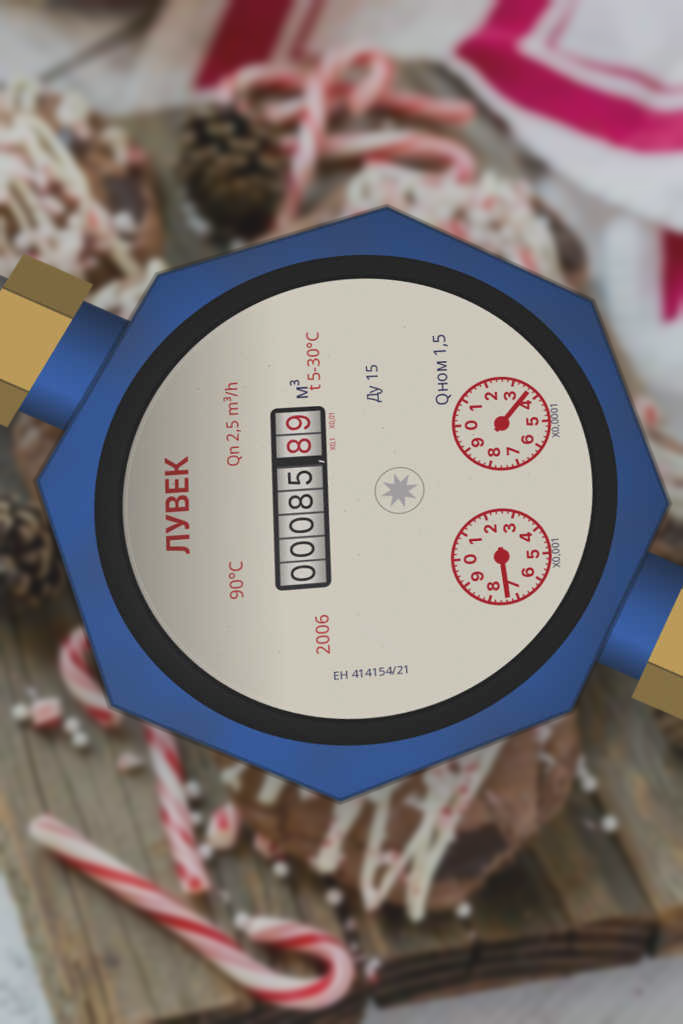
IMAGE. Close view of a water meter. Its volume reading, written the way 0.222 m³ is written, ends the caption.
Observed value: 85.8973 m³
